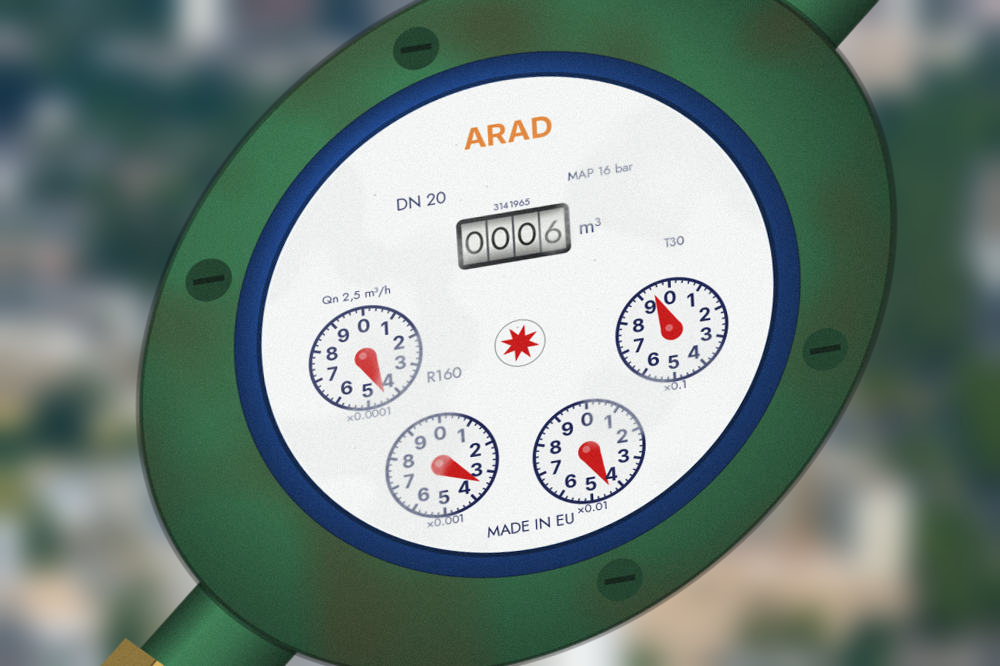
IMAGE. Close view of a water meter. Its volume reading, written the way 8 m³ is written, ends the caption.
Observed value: 5.9434 m³
